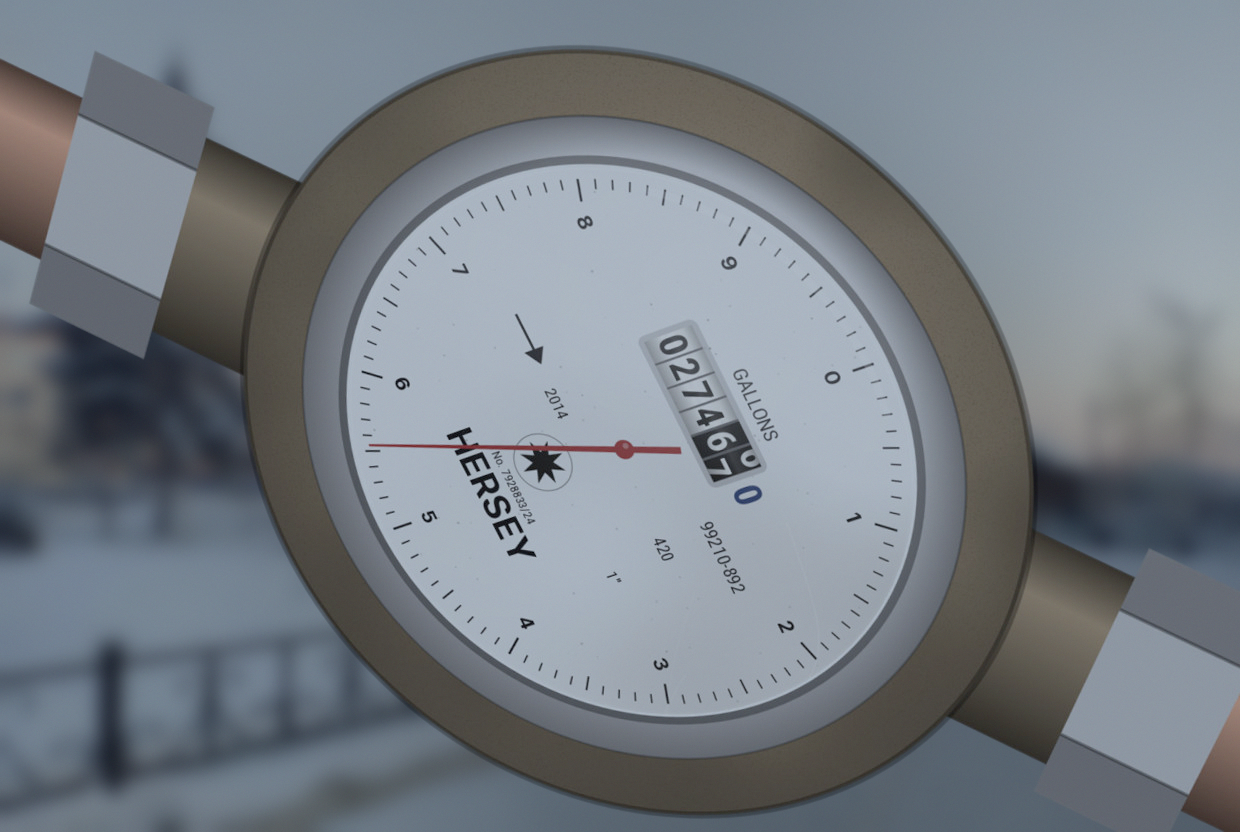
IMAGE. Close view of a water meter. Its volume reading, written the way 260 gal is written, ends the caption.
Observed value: 274665.5 gal
